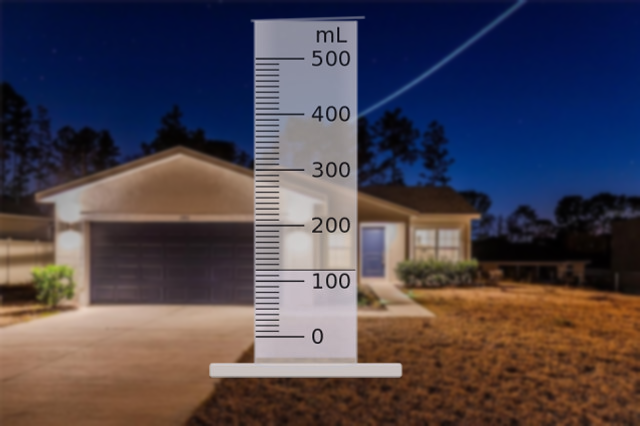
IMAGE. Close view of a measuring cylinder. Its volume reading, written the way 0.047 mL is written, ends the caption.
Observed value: 120 mL
